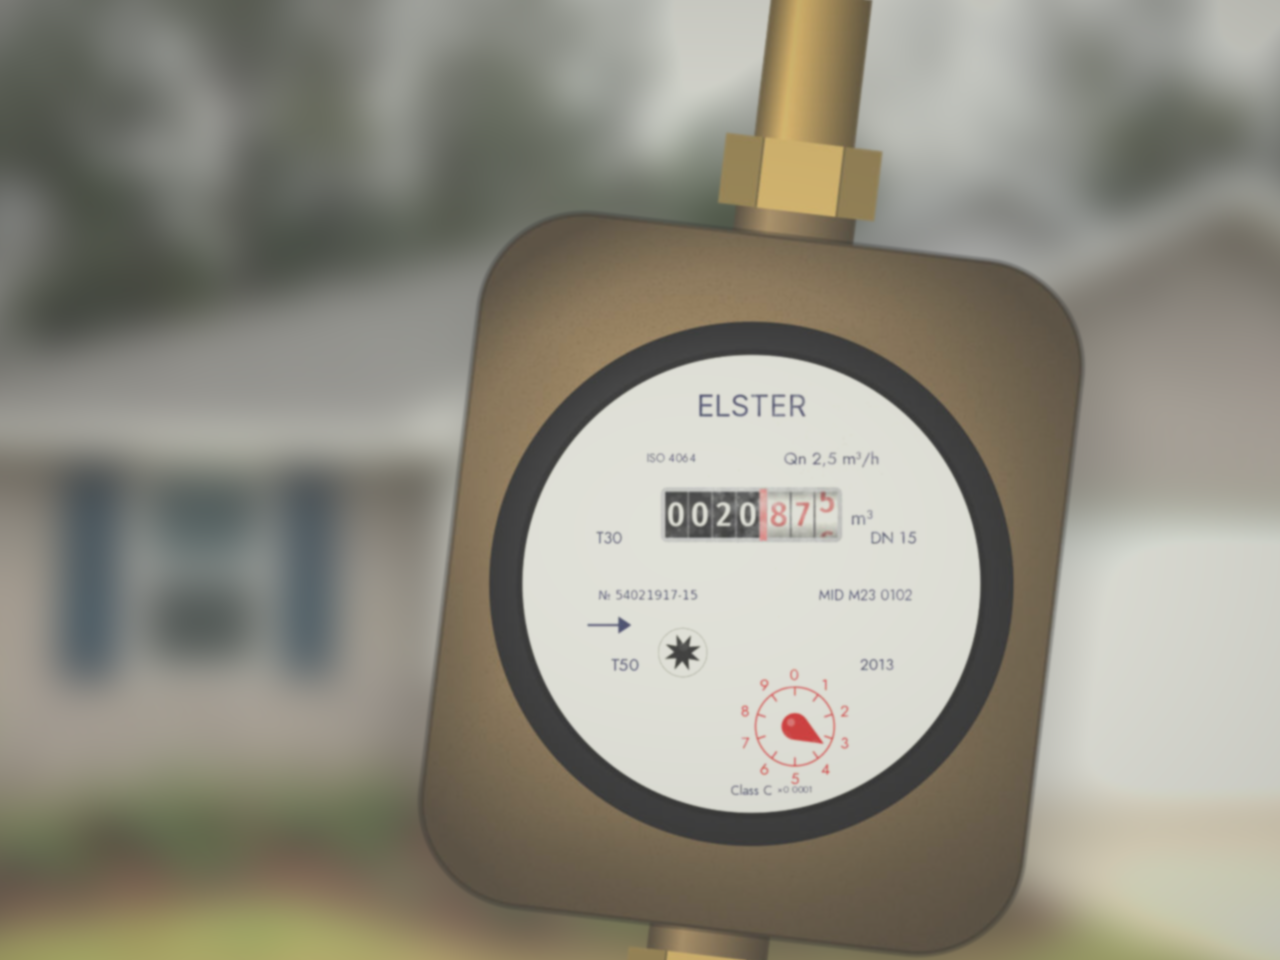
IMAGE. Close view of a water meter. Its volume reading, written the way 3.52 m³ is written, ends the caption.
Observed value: 20.8753 m³
